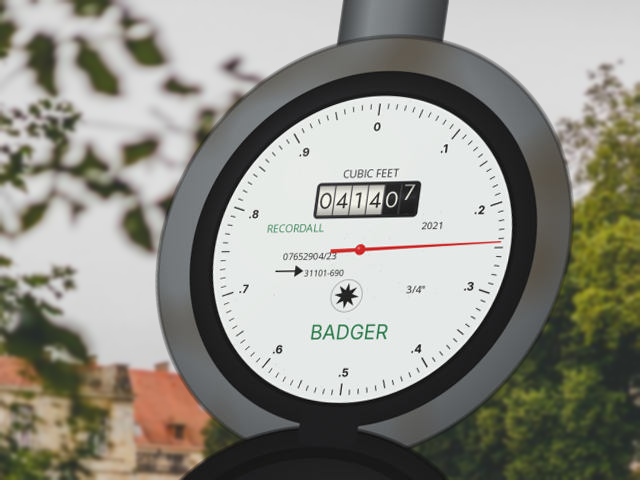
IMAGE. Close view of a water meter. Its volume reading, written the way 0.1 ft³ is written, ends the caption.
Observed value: 41407.24 ft³
